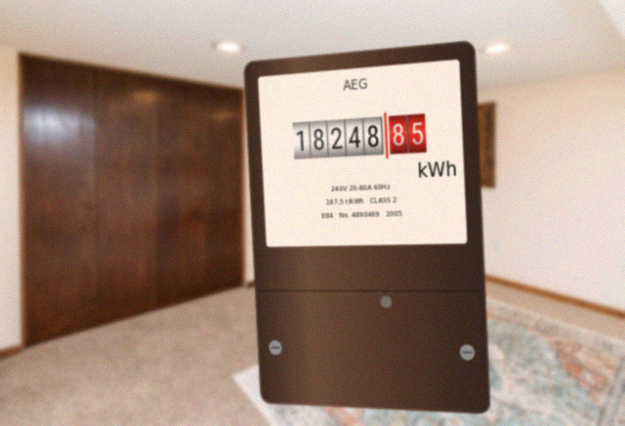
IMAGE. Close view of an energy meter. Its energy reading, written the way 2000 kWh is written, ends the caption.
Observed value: 18248.85 kWh
